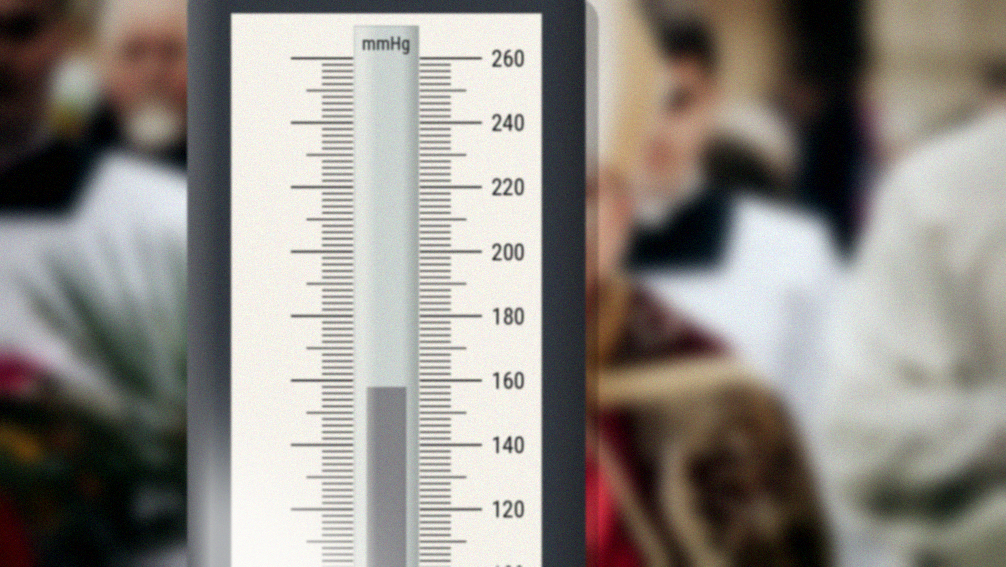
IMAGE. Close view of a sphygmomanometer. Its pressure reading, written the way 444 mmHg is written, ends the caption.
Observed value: 158 mmHg
